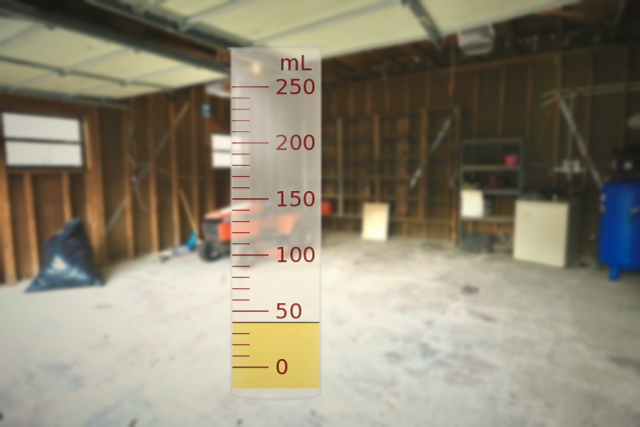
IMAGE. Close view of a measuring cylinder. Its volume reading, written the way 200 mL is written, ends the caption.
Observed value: 40 mL
